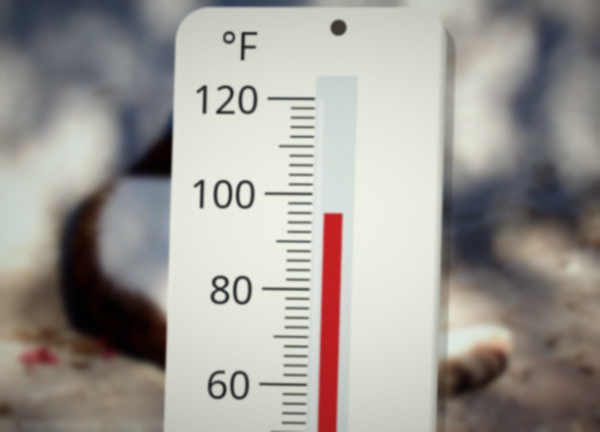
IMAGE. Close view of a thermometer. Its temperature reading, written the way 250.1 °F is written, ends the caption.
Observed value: 96 °F
